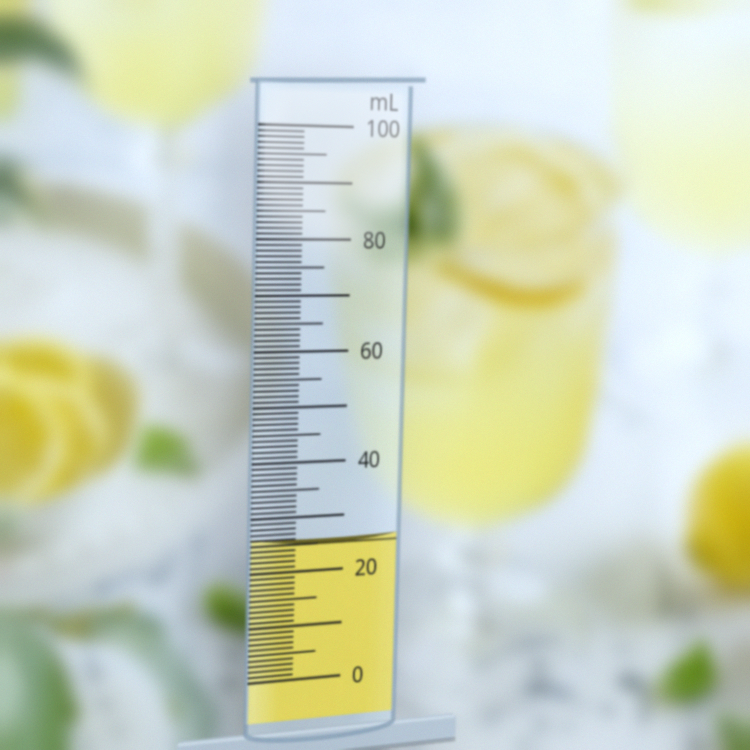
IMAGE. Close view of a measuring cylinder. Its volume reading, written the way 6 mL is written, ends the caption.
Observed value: 25 mL
